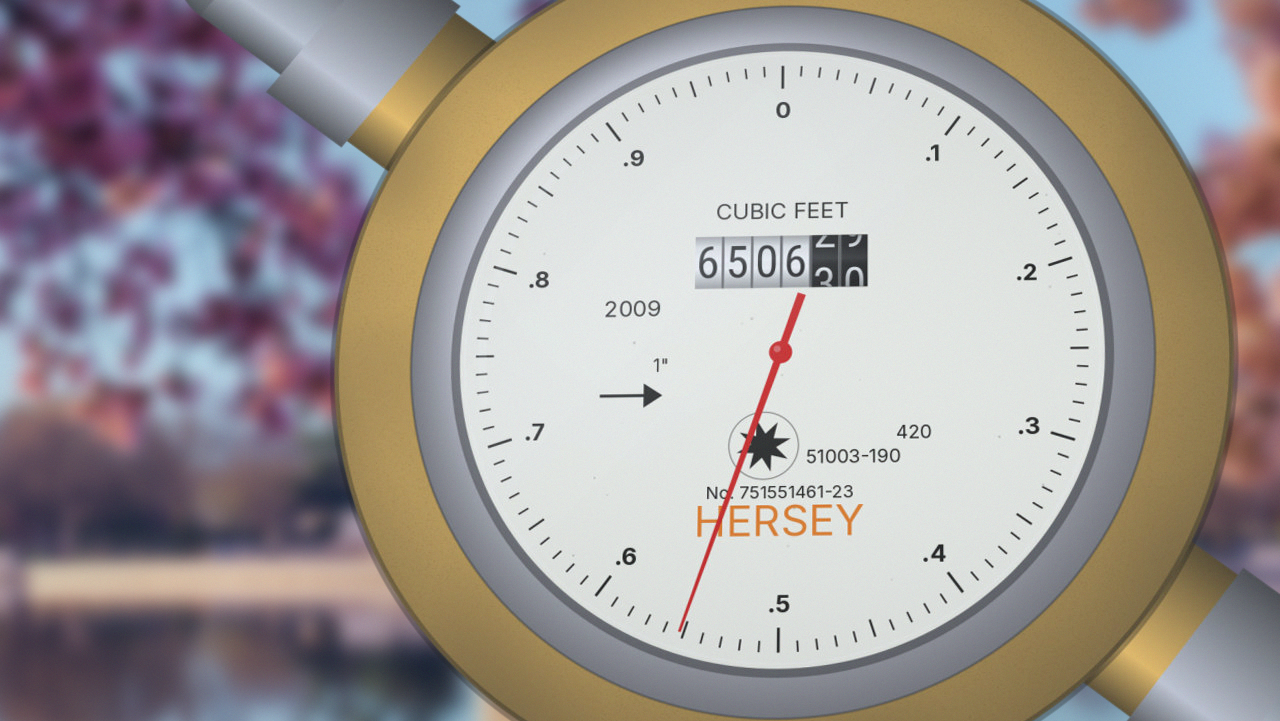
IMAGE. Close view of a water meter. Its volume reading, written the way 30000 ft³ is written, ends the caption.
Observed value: 650629.55 ft³
